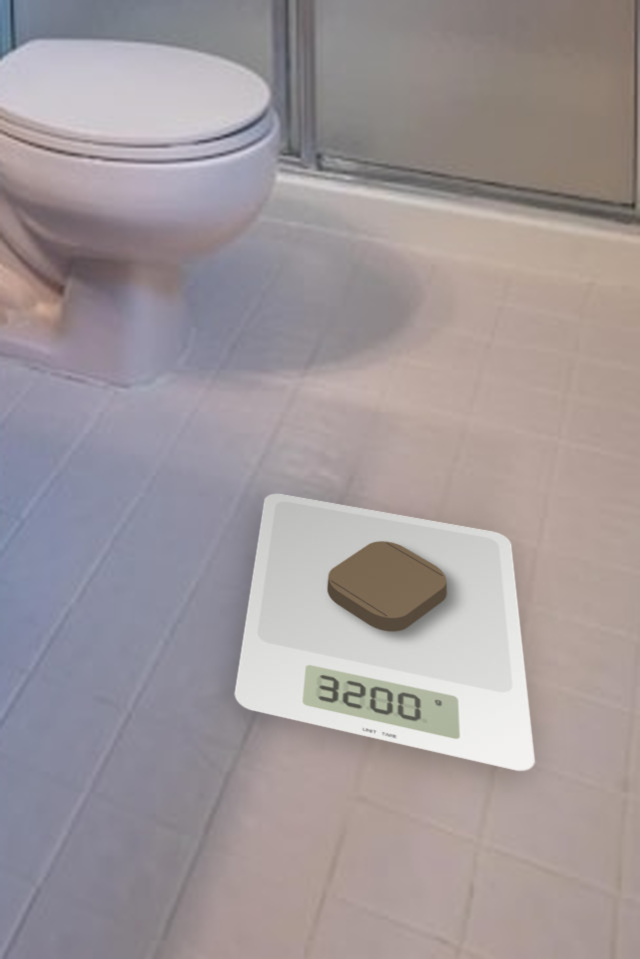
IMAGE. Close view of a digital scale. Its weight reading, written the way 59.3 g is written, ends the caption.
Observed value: 3200 g
